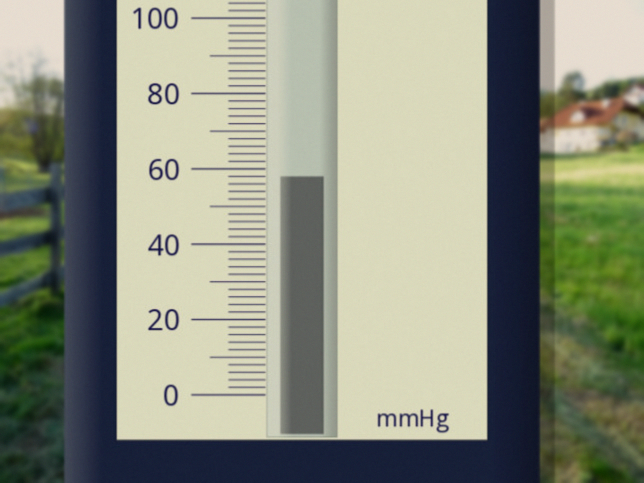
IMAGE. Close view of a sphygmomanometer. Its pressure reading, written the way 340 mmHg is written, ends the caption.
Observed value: 58 mmHg
